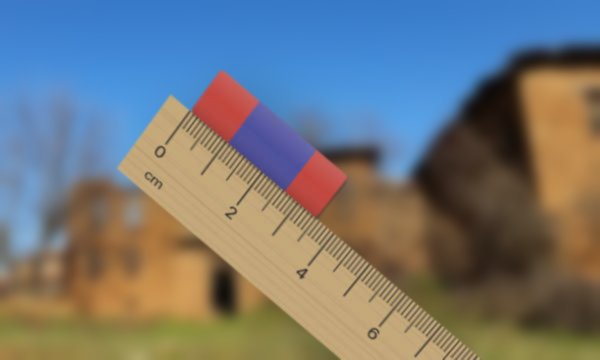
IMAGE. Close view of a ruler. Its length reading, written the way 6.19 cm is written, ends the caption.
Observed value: 3.5 cm
